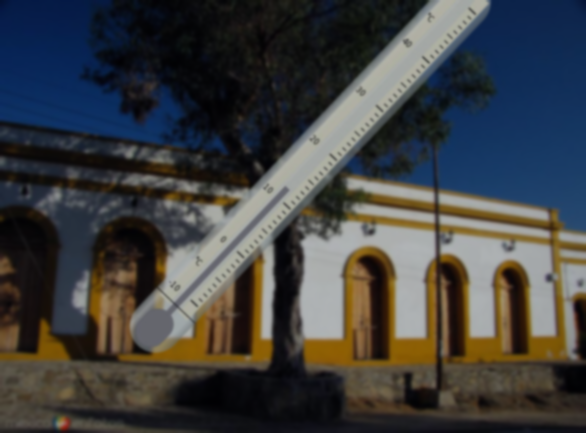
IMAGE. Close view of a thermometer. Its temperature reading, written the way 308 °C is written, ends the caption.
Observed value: 12 °C
